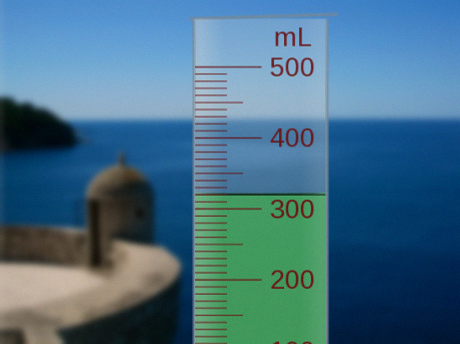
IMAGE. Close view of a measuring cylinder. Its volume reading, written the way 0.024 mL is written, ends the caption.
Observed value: 320 mL
